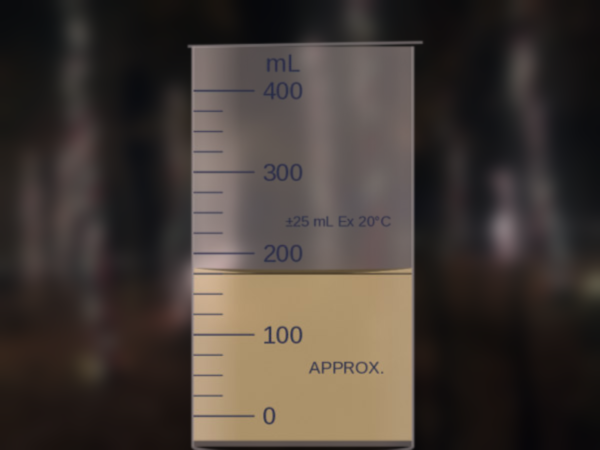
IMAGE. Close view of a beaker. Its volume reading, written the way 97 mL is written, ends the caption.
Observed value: 175 mL
